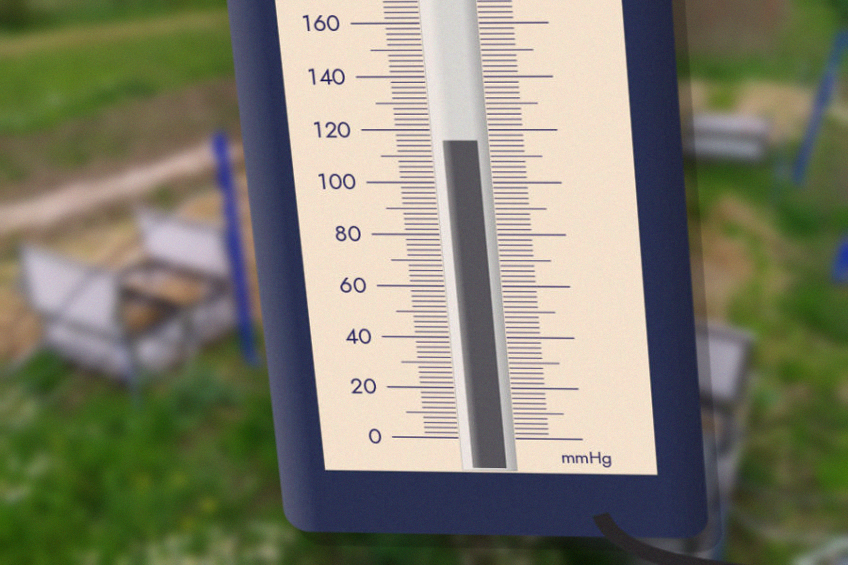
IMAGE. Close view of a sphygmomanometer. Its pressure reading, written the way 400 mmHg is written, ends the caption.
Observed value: 116 mmHg
